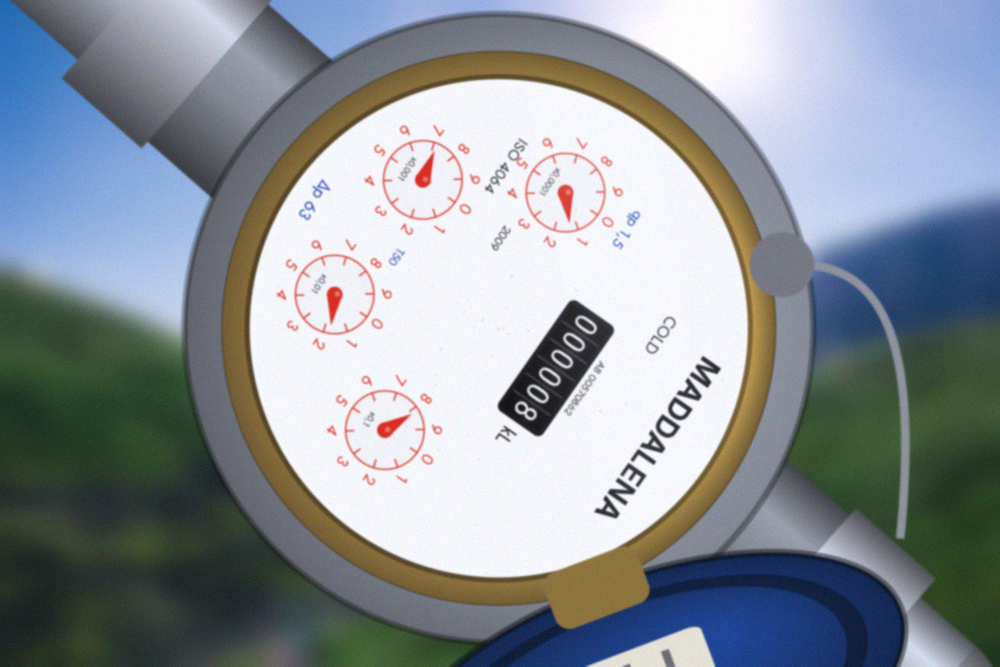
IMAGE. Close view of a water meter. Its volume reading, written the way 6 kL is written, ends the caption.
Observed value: 8.8171 kL
